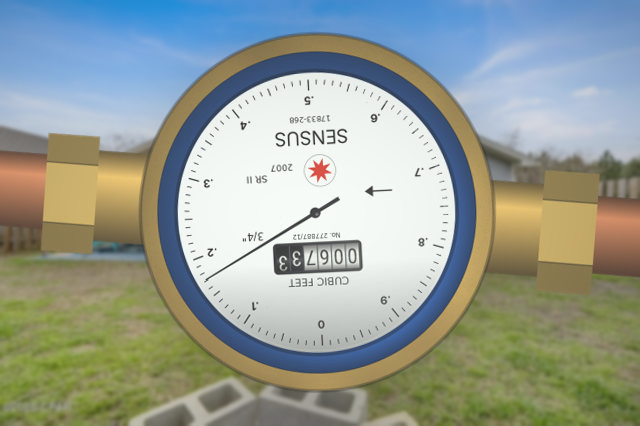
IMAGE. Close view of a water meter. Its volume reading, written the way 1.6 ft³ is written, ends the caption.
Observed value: 6733.17 ft³
